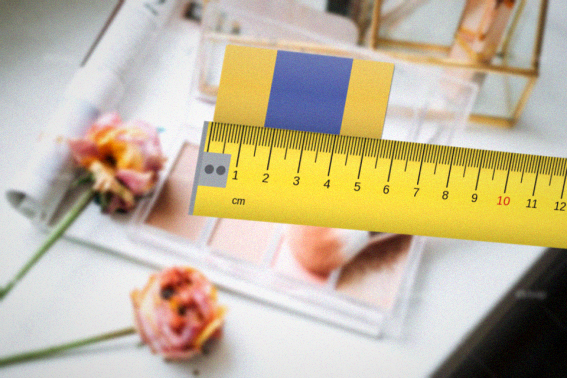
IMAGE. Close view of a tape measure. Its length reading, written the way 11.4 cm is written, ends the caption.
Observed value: 5.5 cm
